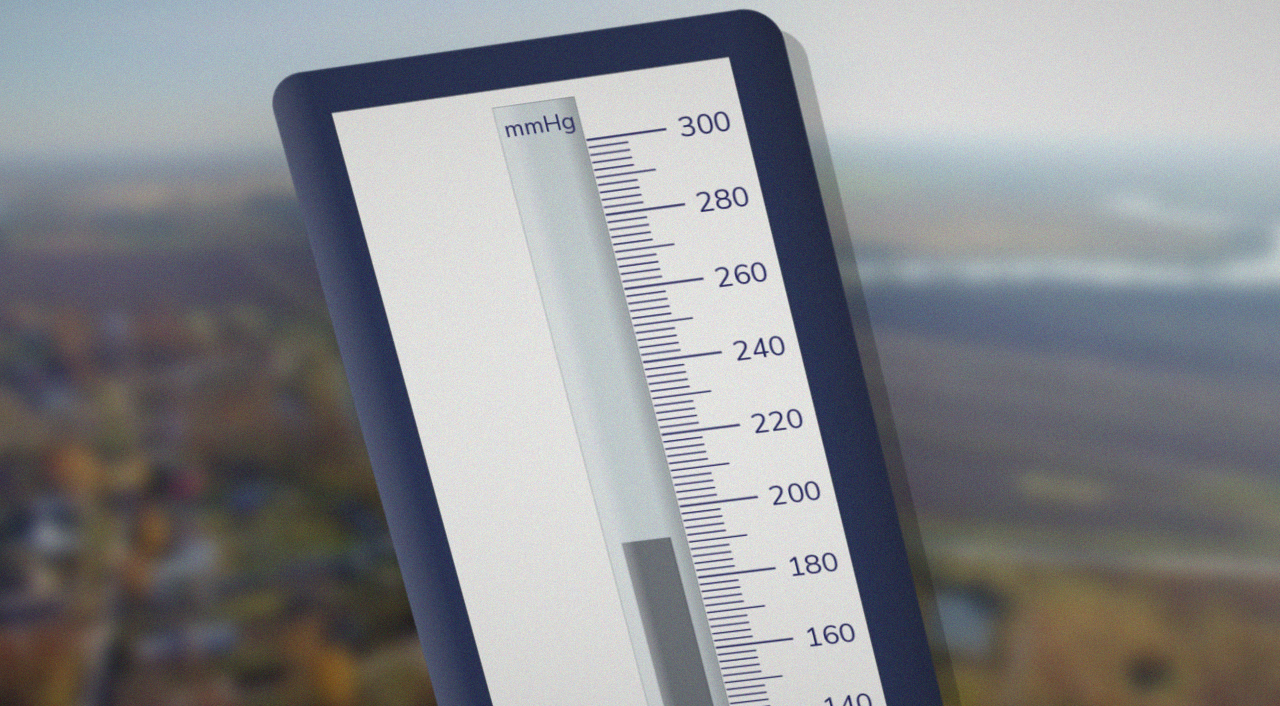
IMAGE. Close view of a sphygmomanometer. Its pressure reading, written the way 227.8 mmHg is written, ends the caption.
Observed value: 192 mmHg
